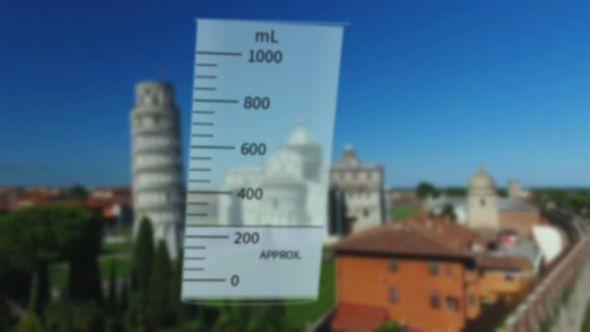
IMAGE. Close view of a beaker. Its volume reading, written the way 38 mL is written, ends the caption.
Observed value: 250 mL
